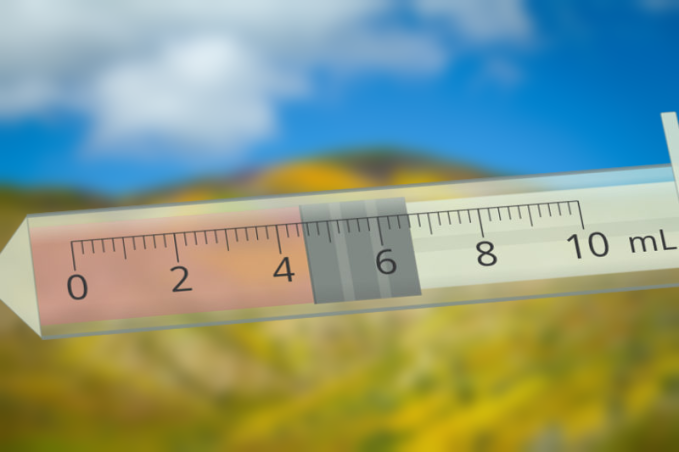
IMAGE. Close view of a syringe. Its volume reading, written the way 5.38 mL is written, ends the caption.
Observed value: 4.5 mL
